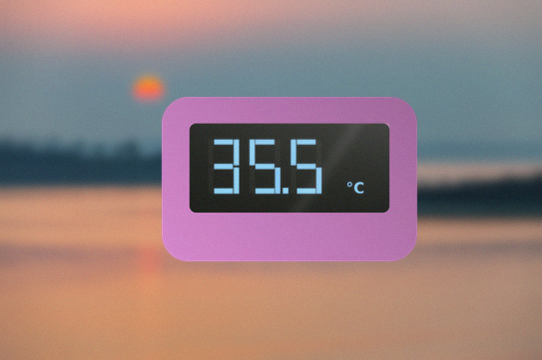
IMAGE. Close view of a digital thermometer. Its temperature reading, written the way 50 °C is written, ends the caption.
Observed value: 35.5 °C
